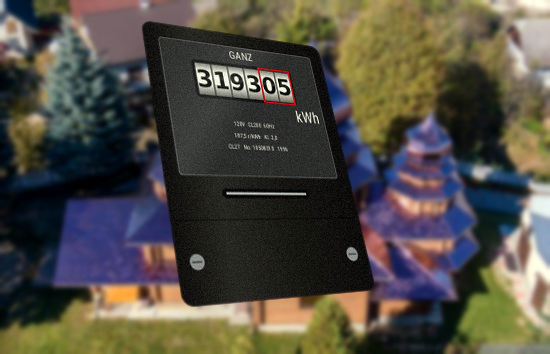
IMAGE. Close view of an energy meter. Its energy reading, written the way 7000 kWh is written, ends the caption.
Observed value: 3193.05 kWh
